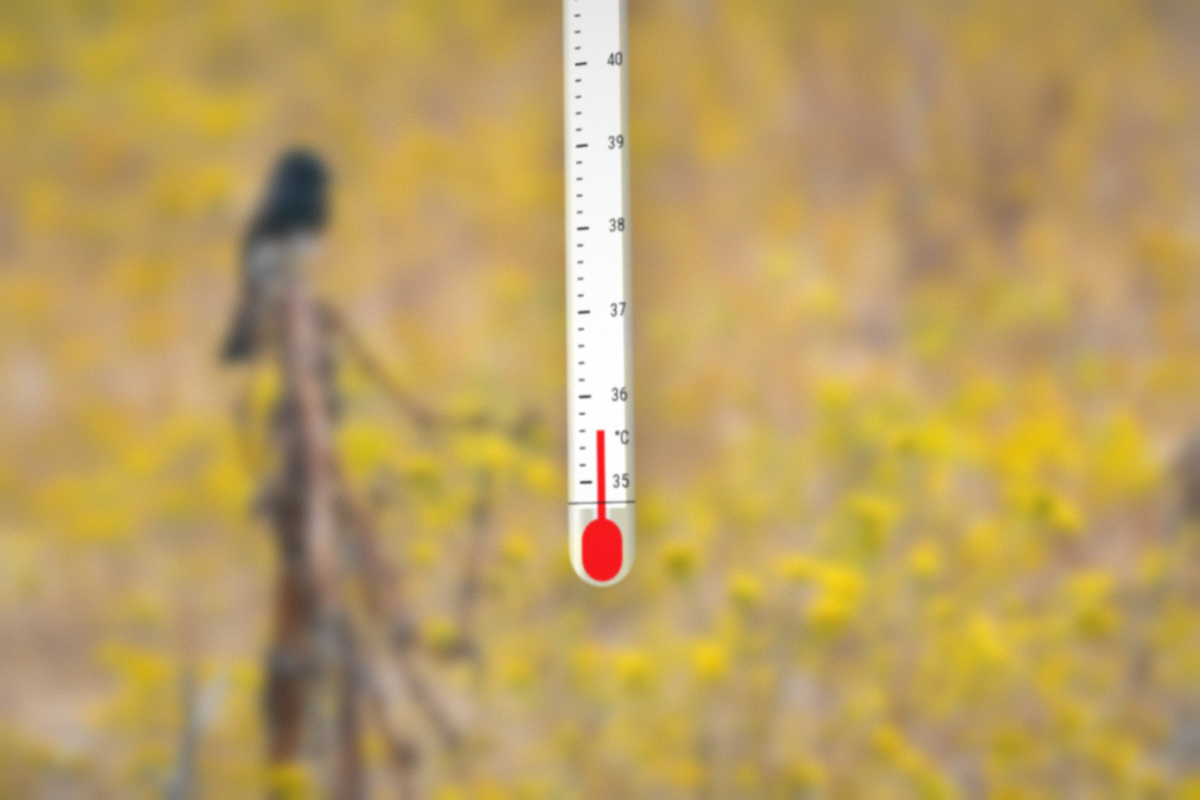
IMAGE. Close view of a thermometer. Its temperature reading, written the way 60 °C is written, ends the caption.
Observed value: 35.6 °C
